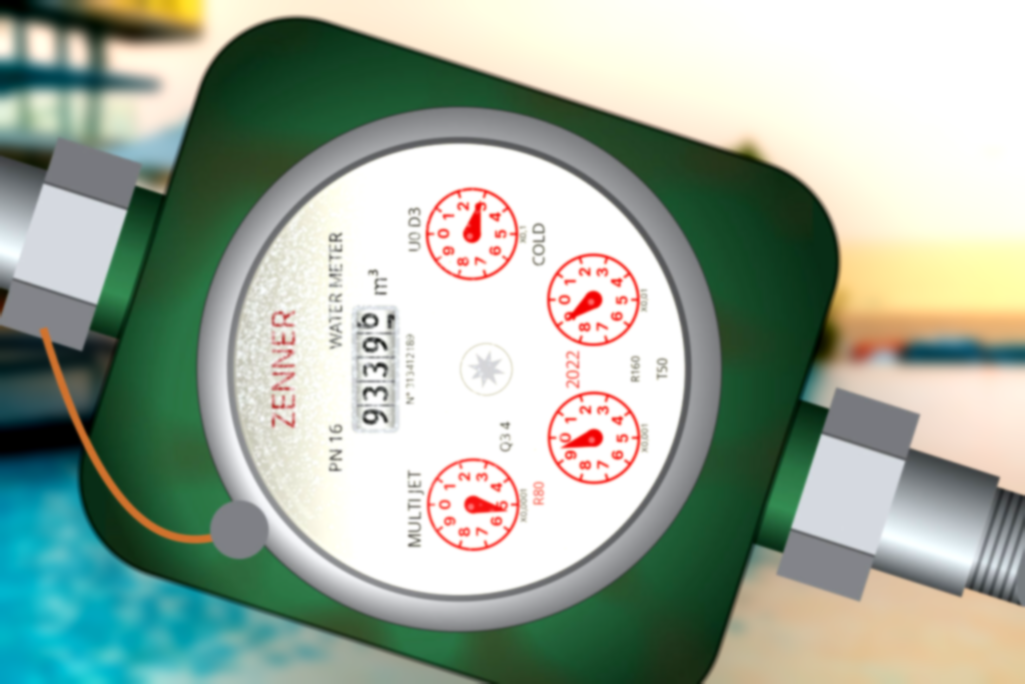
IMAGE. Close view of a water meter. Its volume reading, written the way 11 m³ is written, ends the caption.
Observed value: 93396.2895 m³
